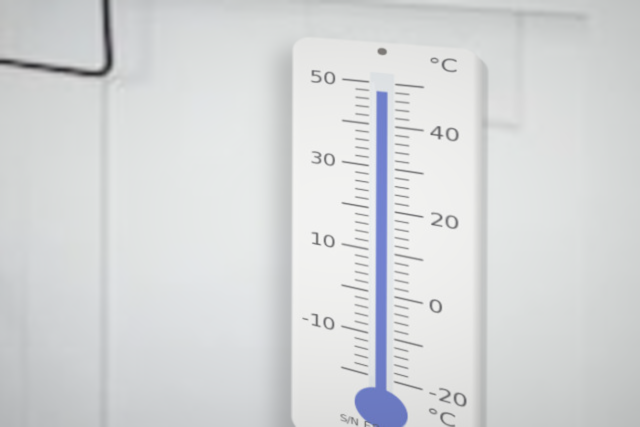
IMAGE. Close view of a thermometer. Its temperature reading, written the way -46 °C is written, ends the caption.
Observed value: 48 °C
